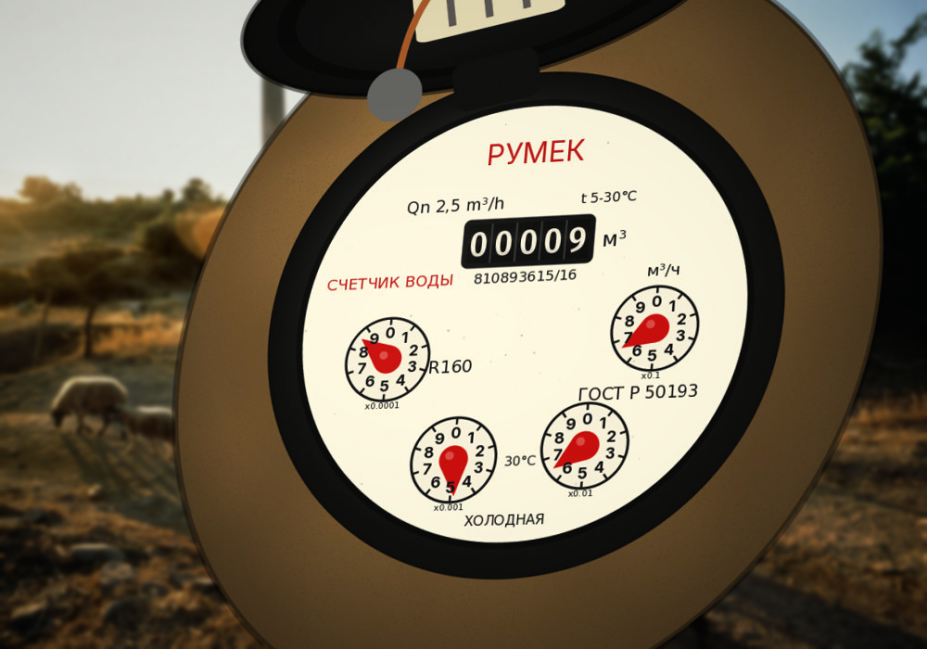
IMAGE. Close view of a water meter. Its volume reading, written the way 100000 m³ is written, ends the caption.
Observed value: 9.6648 m³
